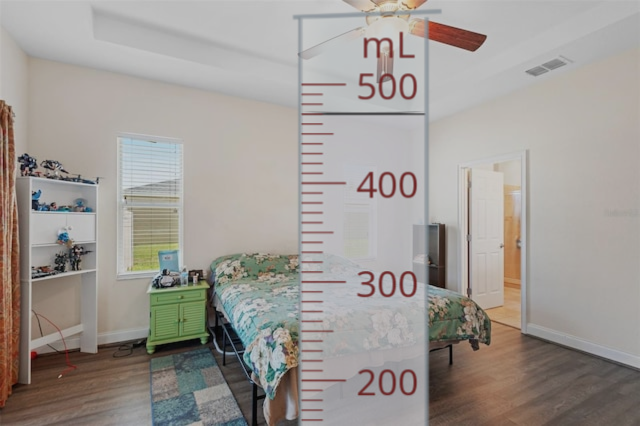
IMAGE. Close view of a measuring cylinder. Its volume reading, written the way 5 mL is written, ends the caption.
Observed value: 470 mL
